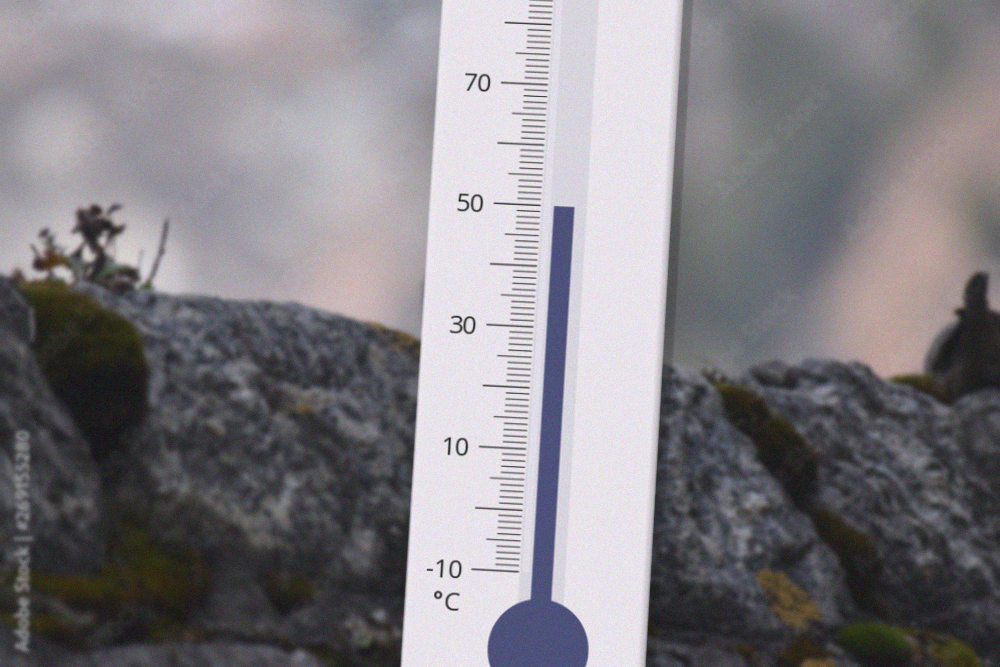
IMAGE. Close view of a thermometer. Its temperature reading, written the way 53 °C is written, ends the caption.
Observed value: 50 °C
